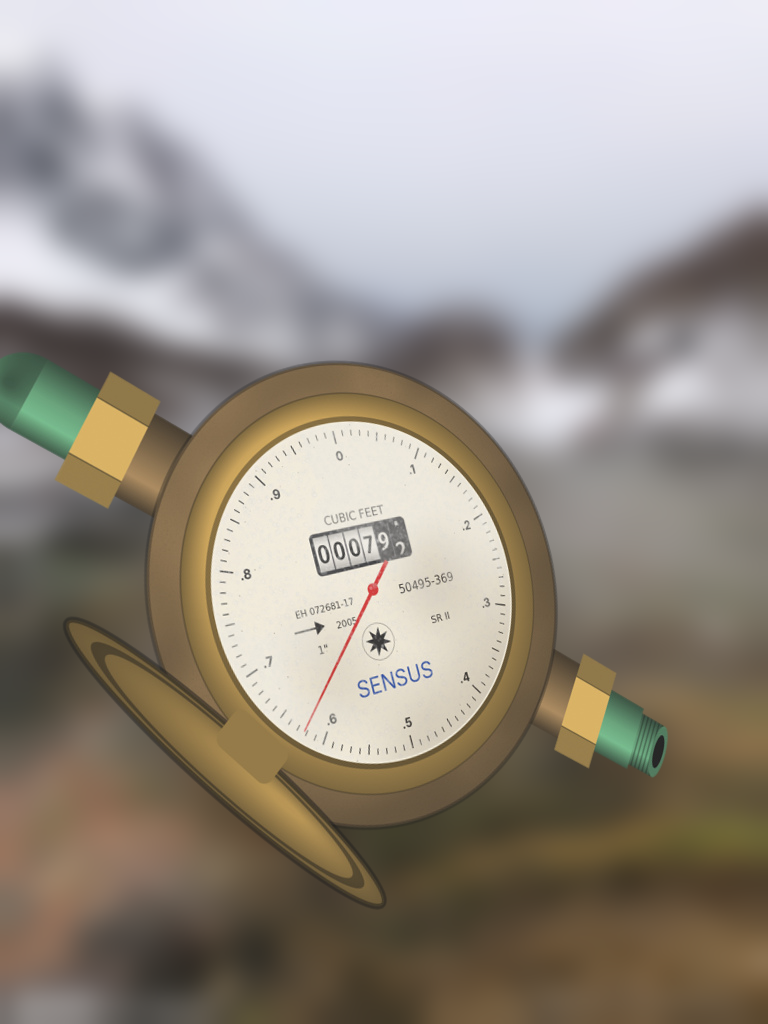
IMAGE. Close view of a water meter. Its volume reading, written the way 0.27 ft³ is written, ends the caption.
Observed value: 791.62 ft³
